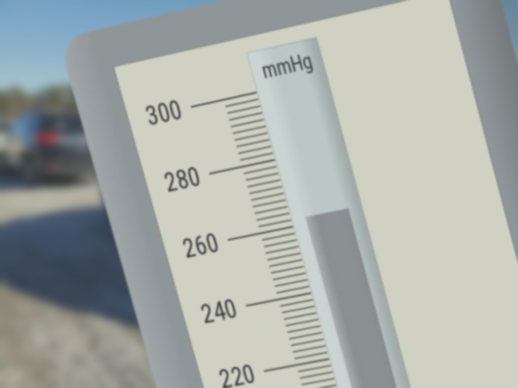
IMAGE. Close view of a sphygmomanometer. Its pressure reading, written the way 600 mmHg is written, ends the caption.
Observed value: 262 mmHg
